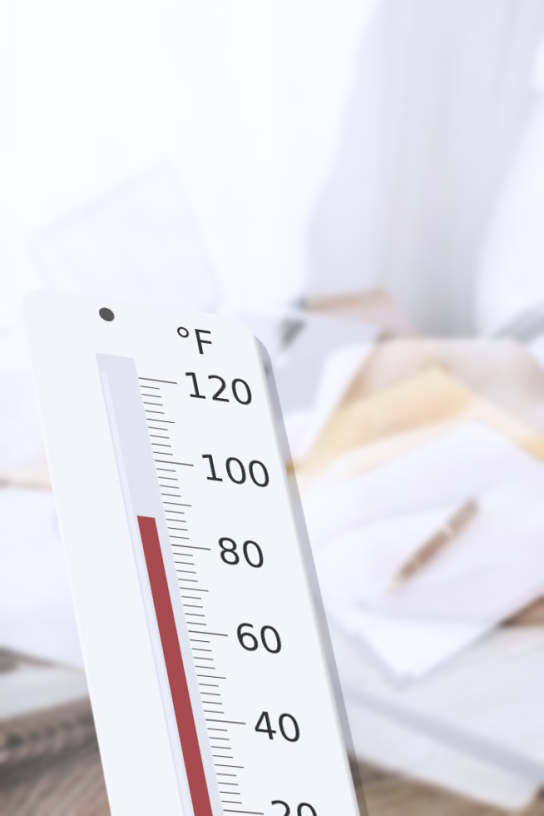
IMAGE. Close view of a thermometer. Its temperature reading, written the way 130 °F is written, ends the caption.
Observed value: 86 °F
